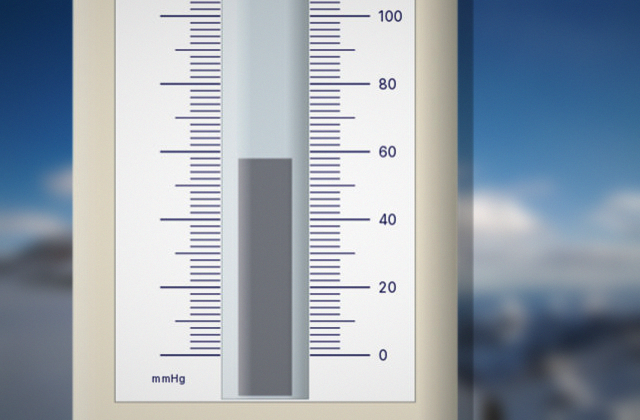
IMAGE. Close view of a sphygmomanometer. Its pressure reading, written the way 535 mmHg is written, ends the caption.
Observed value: 58 mmHg
